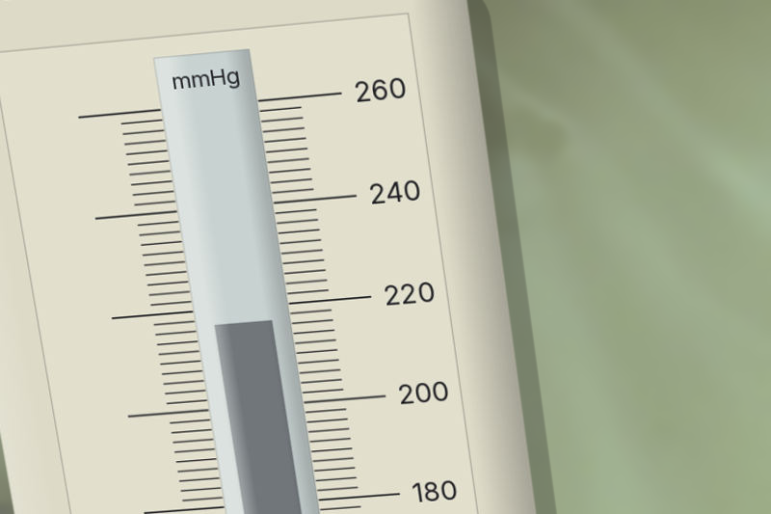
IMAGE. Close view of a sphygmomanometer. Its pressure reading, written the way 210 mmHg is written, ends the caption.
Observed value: 217 mmHg
